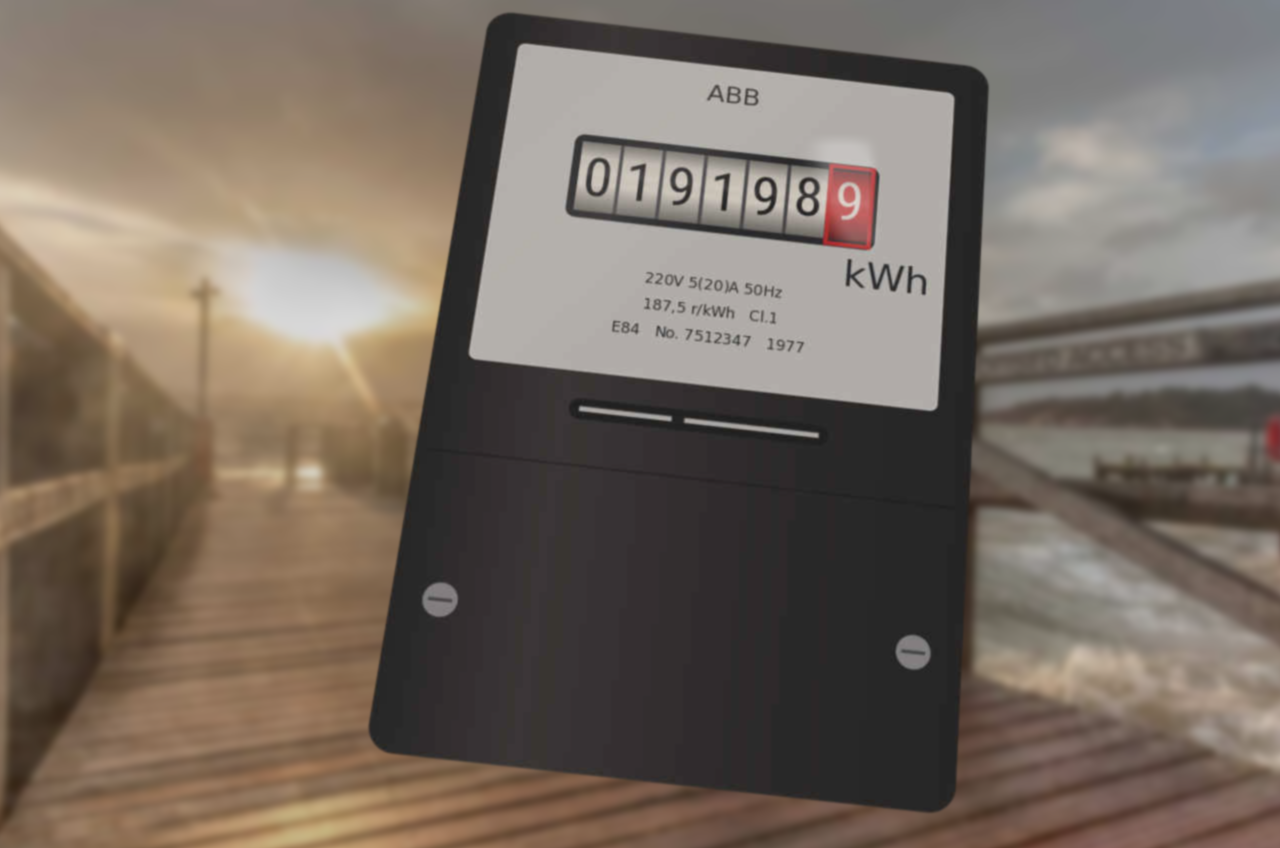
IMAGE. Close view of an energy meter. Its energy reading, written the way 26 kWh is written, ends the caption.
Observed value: 19198.9 kWh
